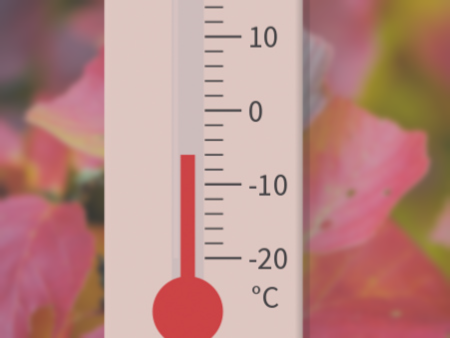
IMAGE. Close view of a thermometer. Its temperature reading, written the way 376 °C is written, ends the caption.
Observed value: -6 °C
